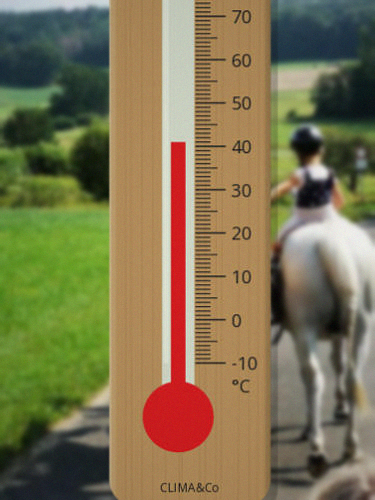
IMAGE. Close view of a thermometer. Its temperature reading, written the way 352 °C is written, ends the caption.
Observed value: 41 °C
